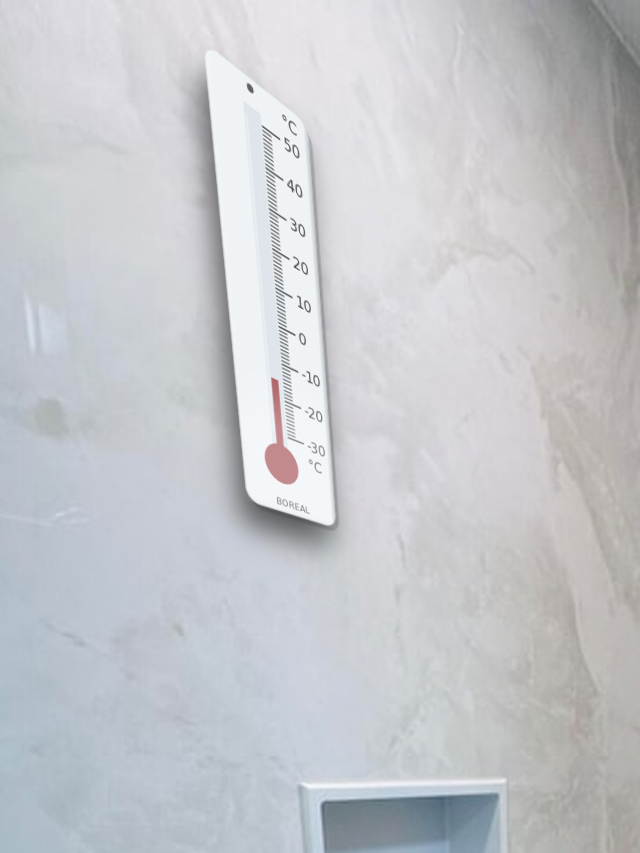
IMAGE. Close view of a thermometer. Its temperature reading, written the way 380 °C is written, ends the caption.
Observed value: -15 °C
